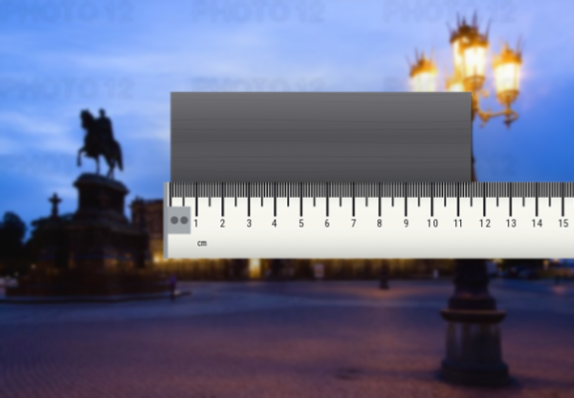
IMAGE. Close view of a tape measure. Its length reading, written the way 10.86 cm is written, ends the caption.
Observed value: 11.5 cm
